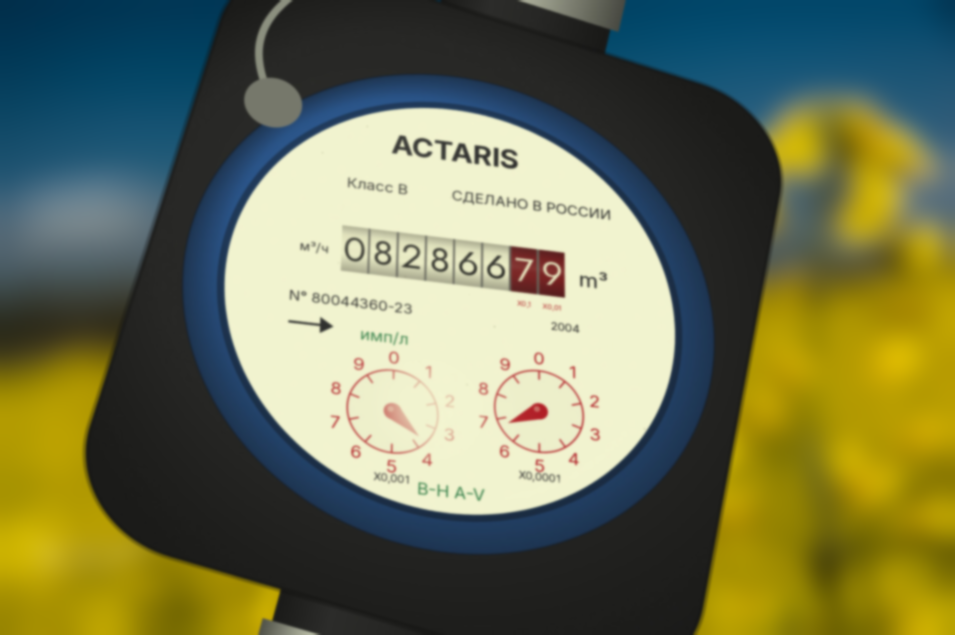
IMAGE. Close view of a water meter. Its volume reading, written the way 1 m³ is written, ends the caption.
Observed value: 82866.7936 m³
